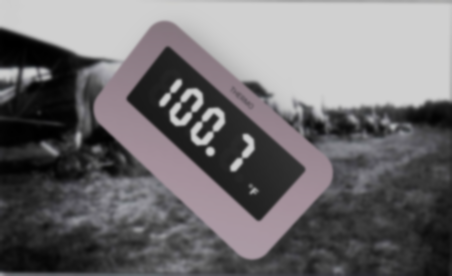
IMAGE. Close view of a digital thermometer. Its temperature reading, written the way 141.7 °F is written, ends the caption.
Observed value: 100.7 °F
